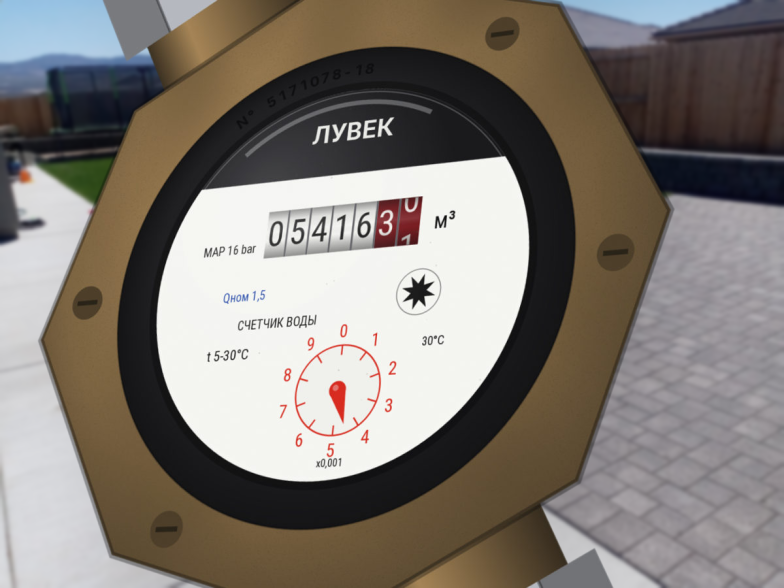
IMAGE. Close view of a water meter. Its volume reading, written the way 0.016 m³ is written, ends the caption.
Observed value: 5416.304 m³
